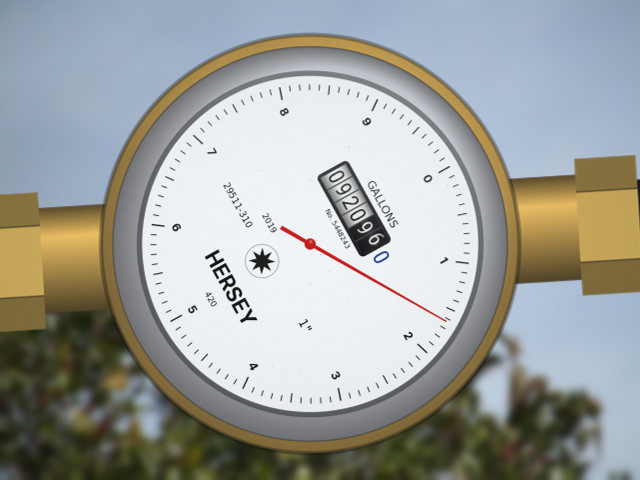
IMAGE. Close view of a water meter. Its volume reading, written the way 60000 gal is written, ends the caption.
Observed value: 920961.6 gal
